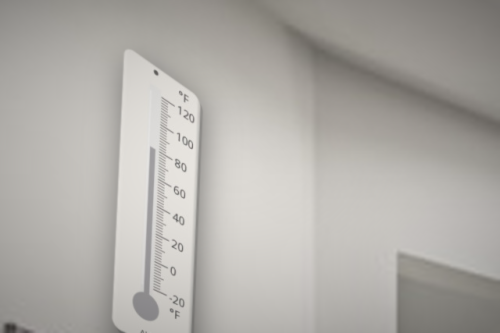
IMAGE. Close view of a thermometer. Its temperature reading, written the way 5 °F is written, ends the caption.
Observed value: 80 °F
